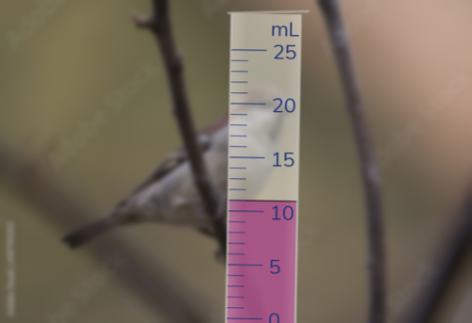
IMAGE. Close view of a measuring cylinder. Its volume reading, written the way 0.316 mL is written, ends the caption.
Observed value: 11 mL
